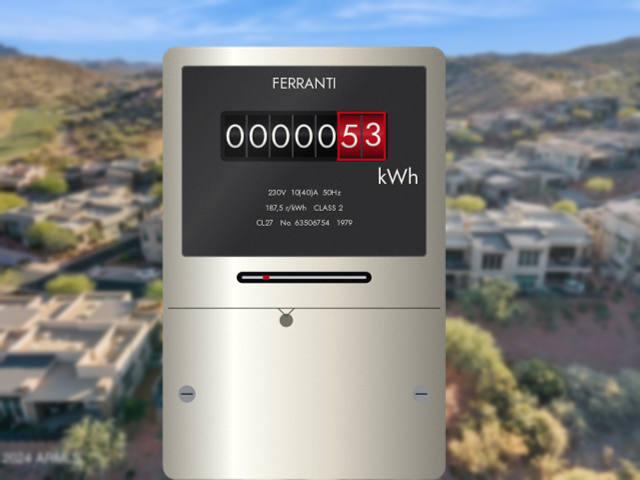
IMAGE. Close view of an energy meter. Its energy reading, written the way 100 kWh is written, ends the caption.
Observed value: 0.53 kWh
